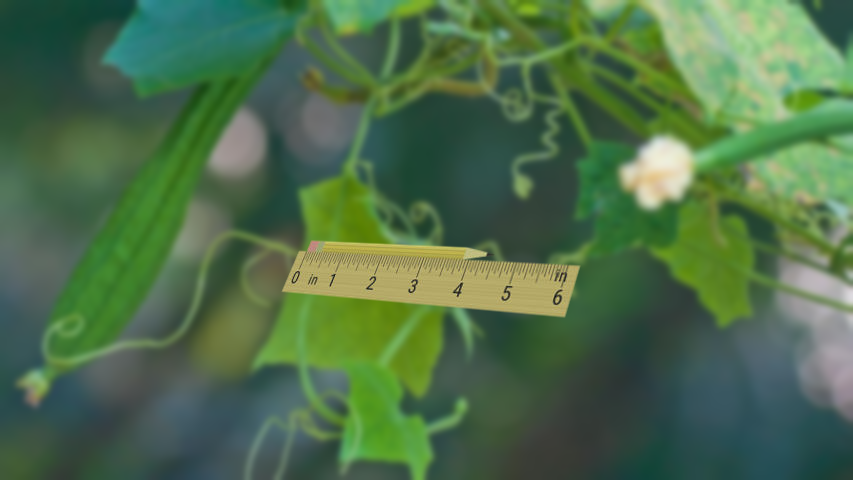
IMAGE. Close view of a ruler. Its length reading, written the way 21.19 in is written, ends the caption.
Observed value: 4.5 in
